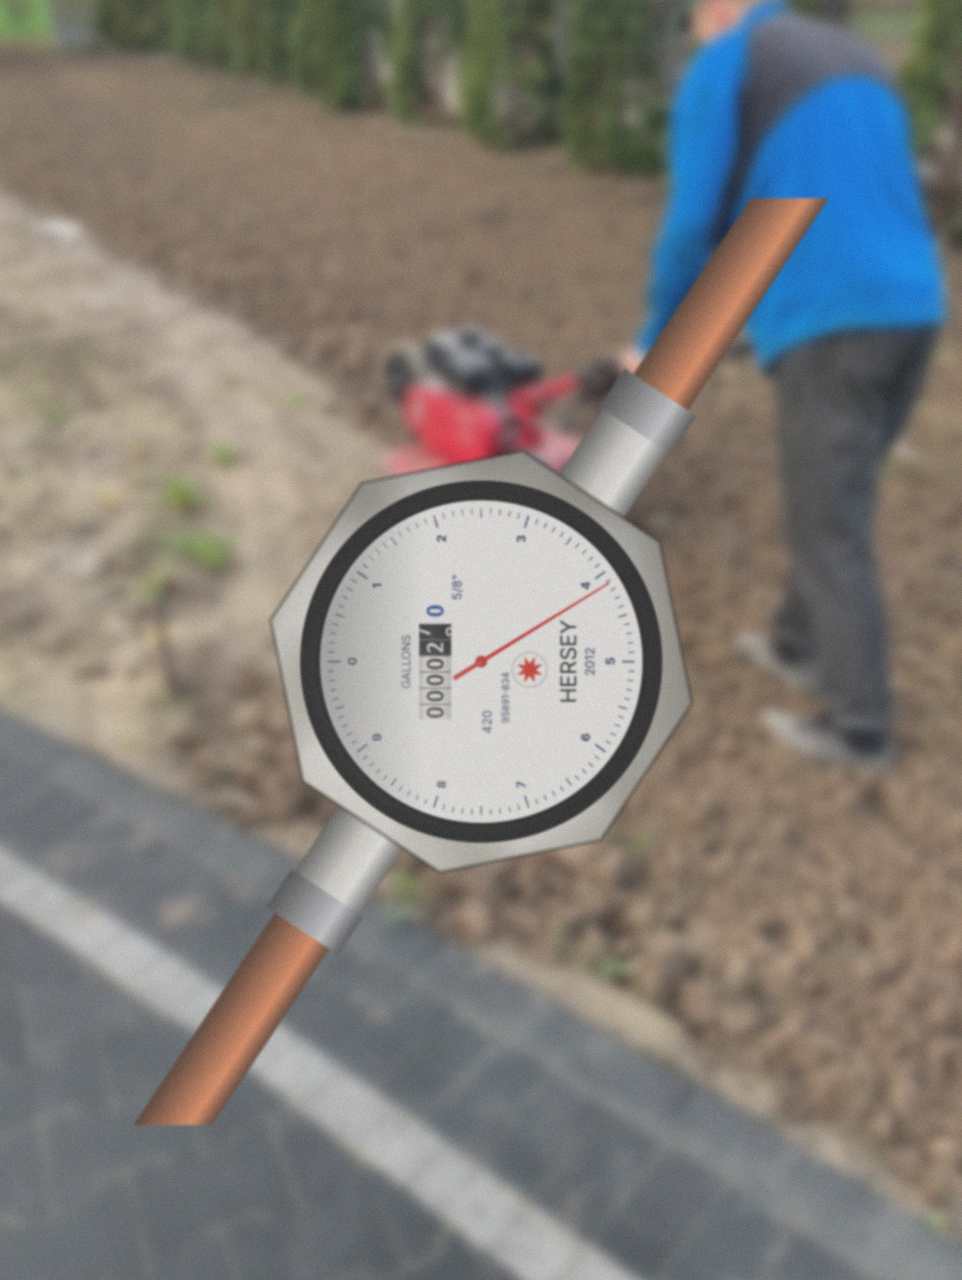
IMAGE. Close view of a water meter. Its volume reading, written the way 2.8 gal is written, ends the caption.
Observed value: 274.1 gal
